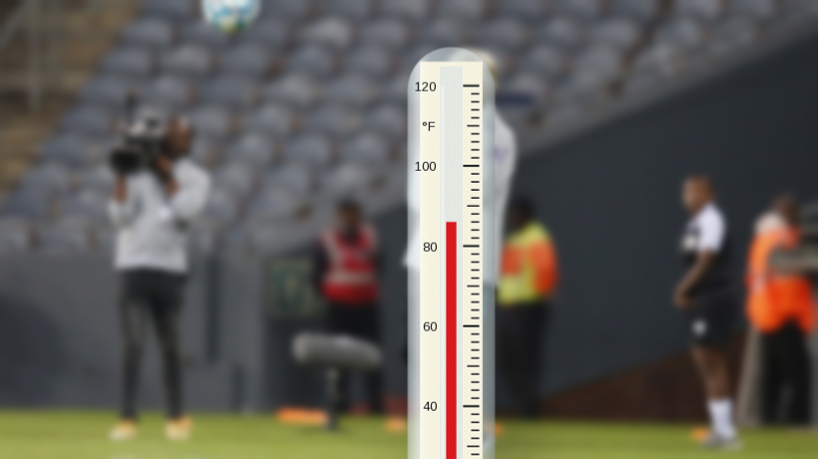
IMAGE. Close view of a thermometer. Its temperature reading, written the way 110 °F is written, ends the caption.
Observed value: 86 °F
